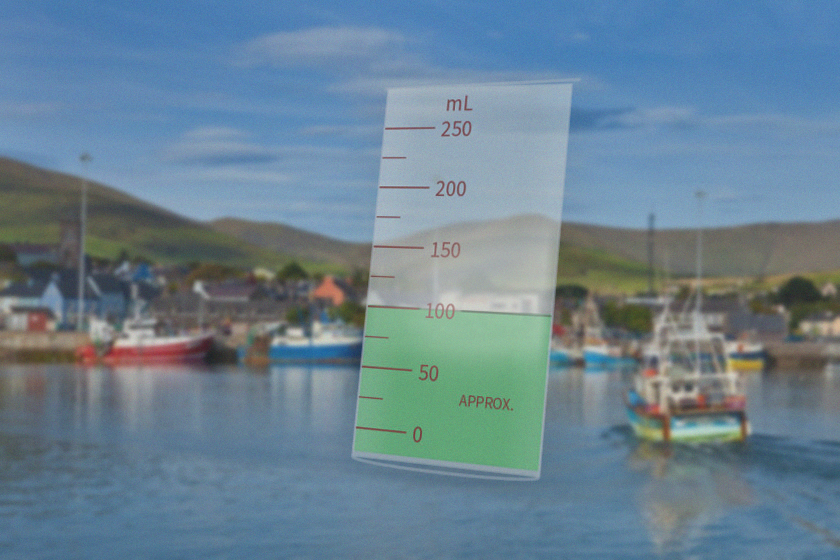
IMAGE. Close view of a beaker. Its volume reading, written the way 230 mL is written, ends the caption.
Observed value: 100 mL
